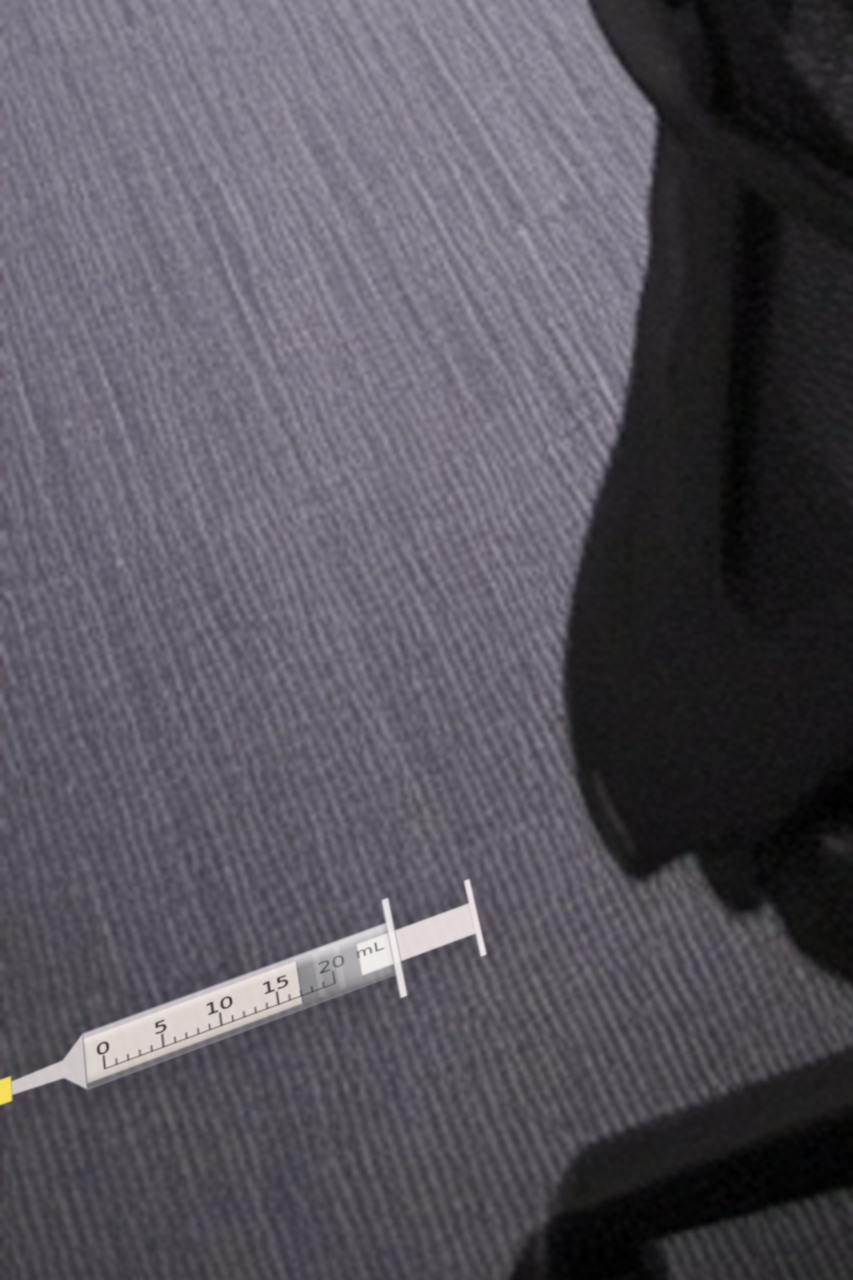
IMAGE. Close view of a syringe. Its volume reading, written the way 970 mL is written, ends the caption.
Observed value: 17 mL
